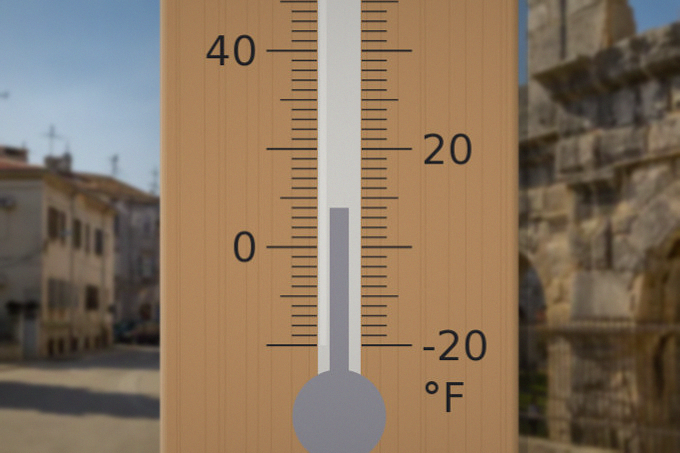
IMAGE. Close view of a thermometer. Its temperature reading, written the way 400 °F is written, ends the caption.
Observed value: 8 °F
